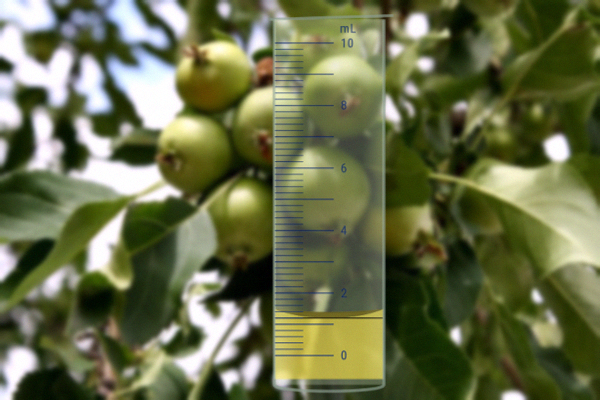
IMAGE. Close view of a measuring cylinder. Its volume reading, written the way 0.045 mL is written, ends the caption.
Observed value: 1.2 mL
